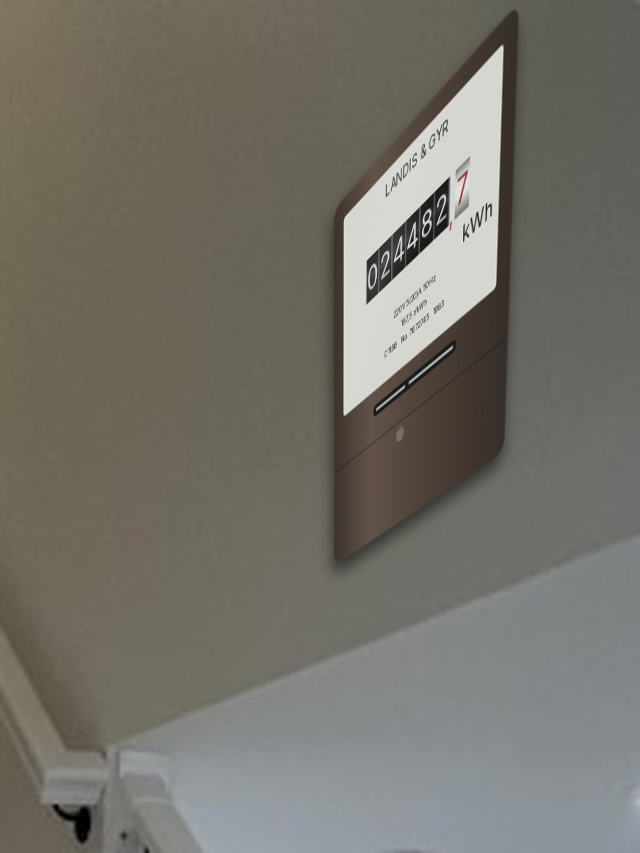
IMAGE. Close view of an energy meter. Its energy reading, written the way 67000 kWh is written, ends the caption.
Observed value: 24482.7 kWh
